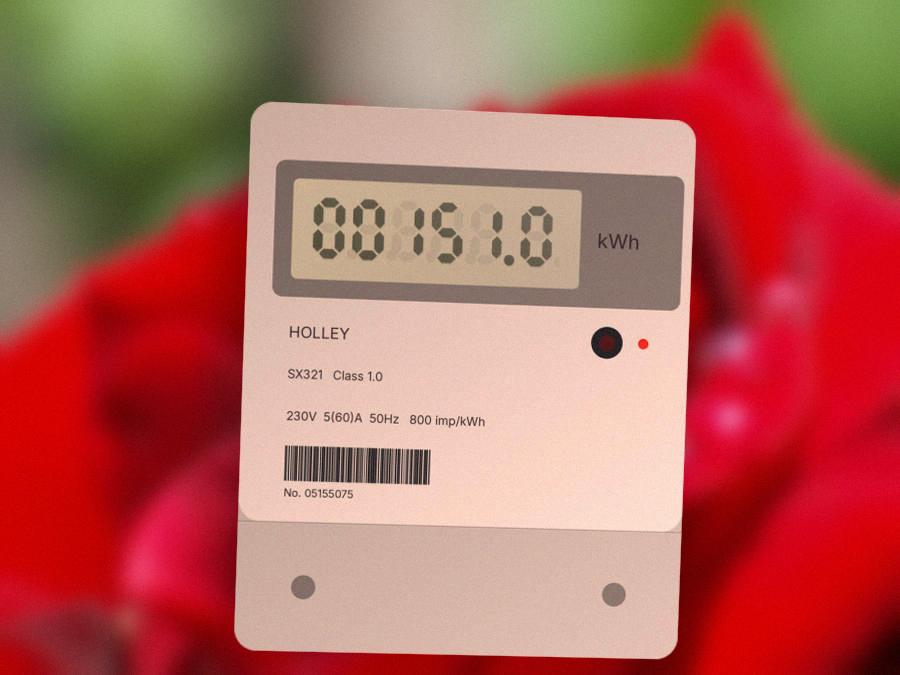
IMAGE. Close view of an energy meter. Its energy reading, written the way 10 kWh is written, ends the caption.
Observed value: 151.0 kWh
